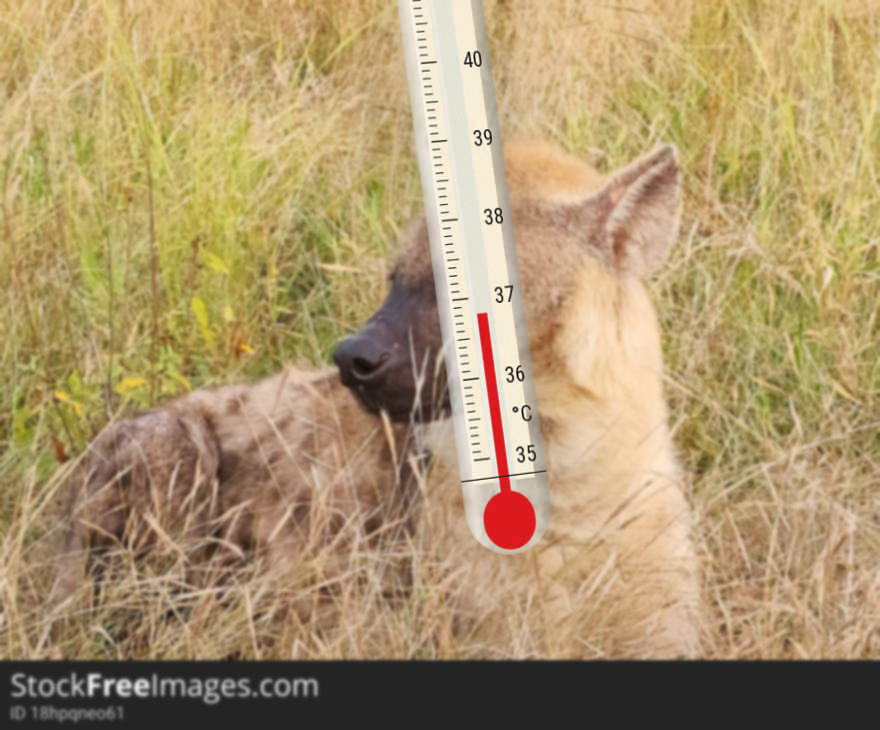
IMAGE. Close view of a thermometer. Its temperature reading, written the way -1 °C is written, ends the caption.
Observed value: 36.8 °C
